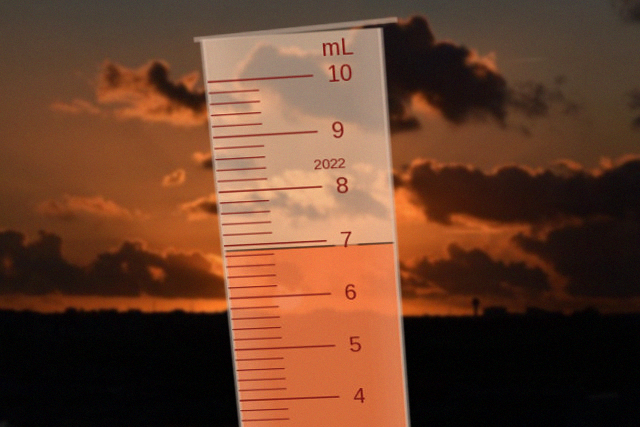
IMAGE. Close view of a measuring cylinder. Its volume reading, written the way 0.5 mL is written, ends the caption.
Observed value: 6.9 mL
